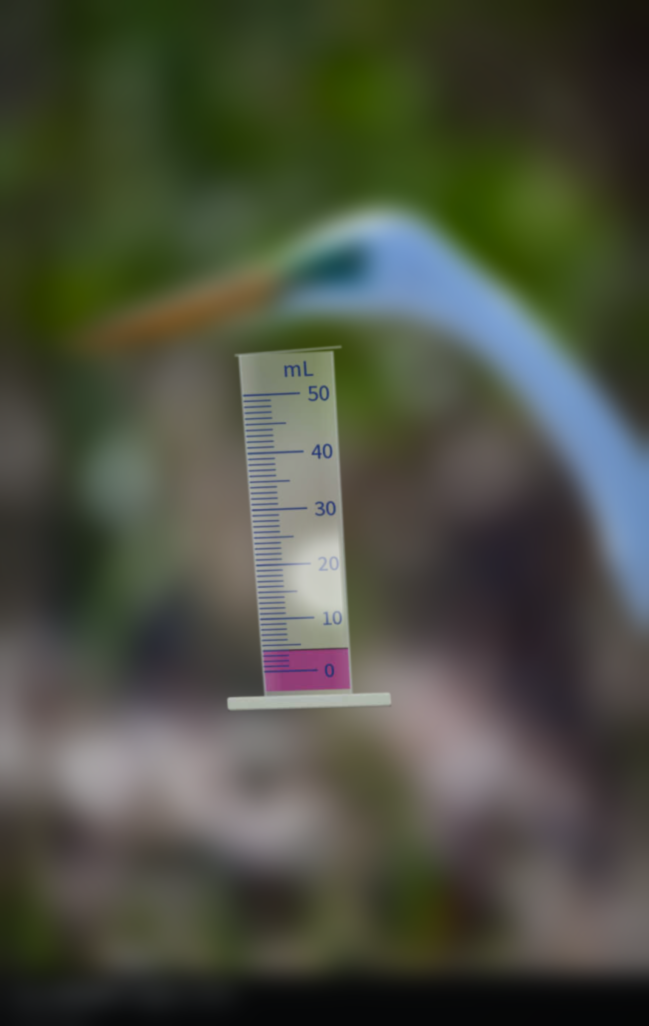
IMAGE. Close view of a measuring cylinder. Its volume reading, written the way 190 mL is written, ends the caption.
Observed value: 4 mL
